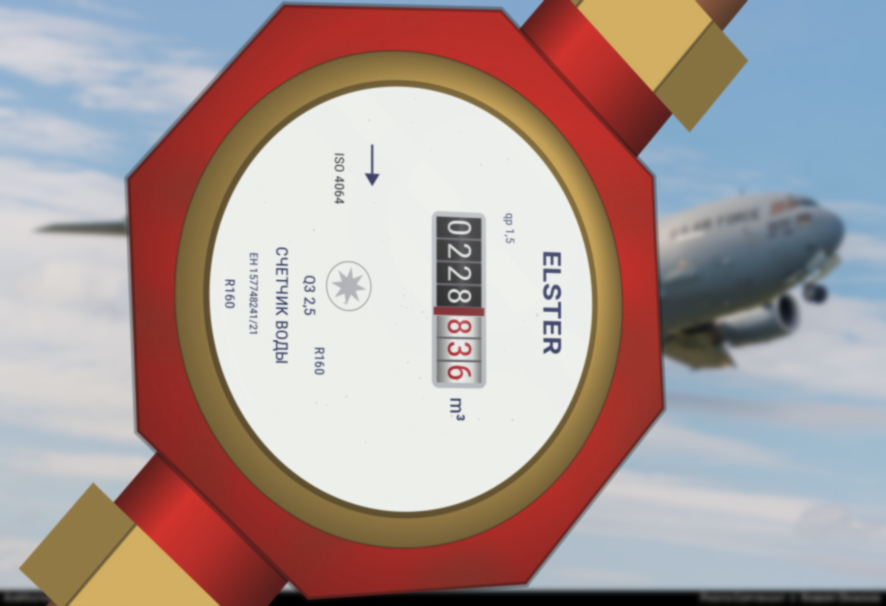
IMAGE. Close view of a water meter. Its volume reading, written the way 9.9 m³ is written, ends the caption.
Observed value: 228.836 m³
